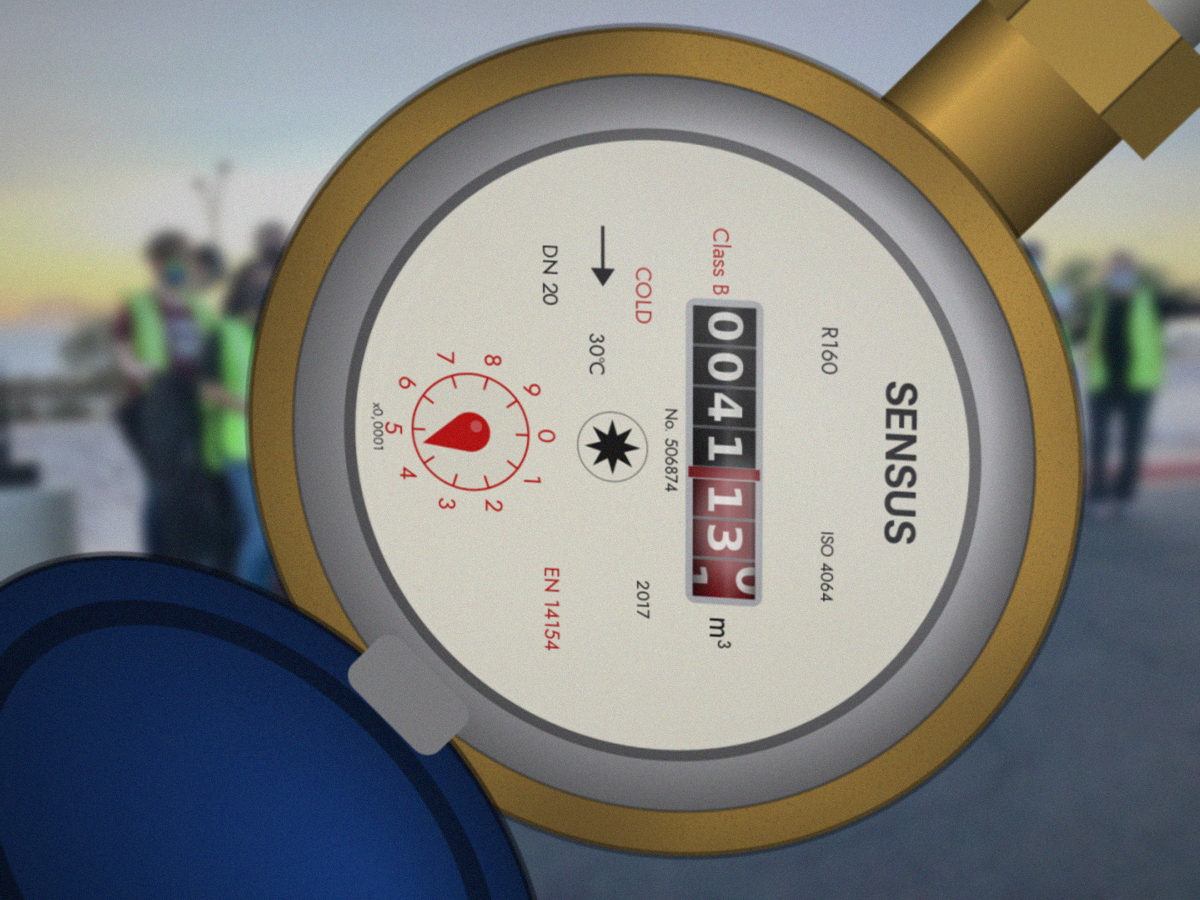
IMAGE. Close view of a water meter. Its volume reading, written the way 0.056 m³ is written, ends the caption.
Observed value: 41.1304 m³
